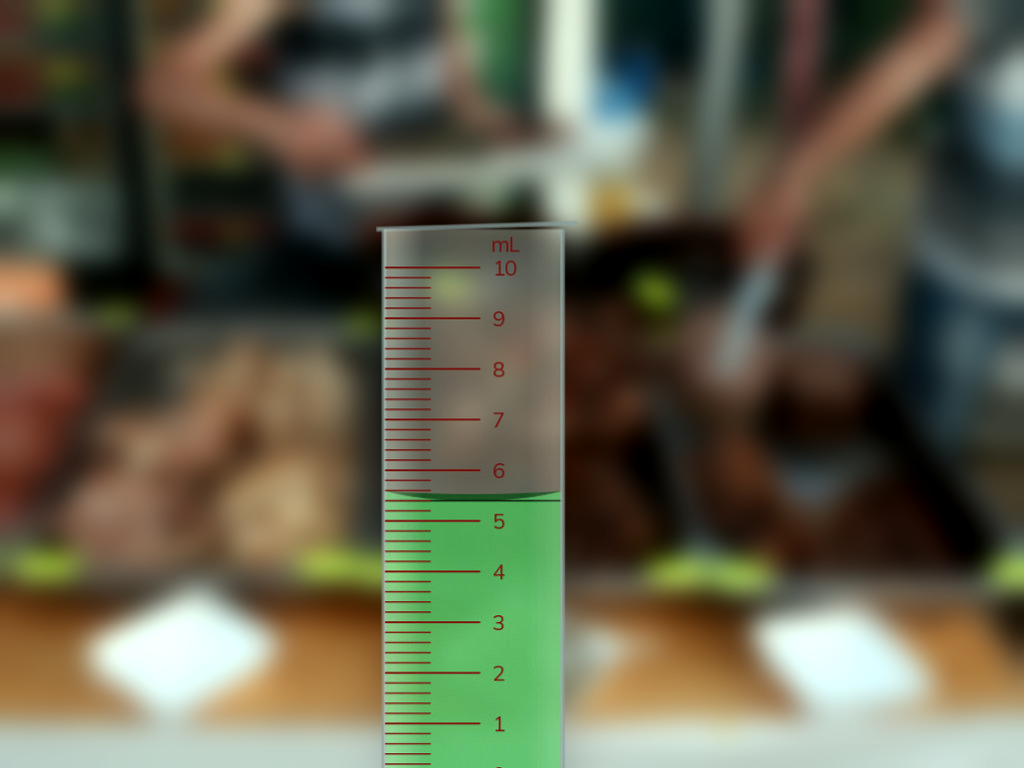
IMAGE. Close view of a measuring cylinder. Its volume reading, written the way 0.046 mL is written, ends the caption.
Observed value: 5.4 mL
